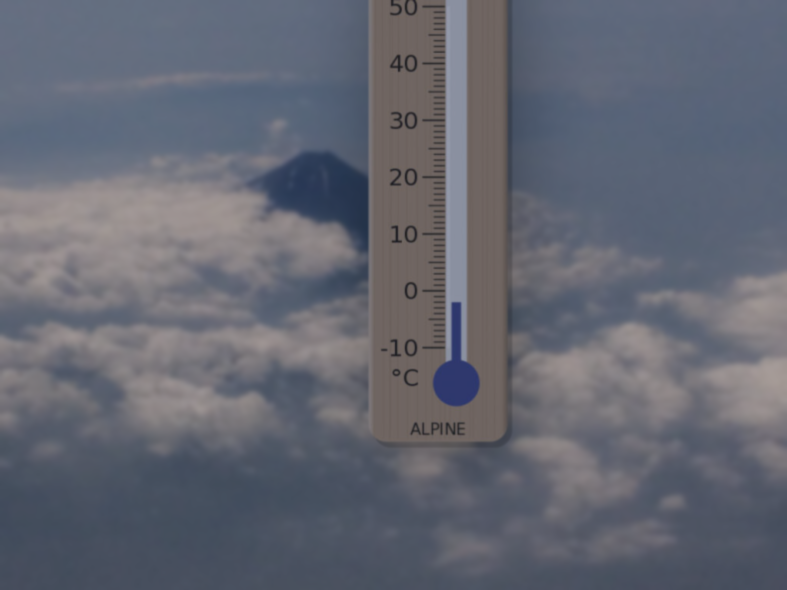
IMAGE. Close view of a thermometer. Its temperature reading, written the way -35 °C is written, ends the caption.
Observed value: -2 °C
